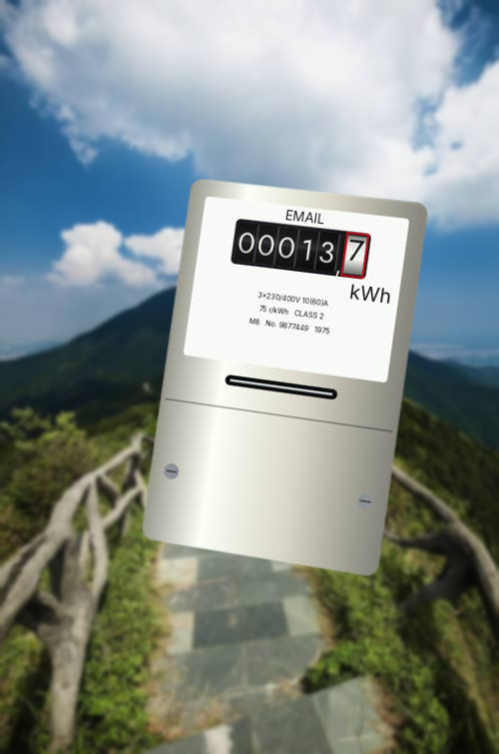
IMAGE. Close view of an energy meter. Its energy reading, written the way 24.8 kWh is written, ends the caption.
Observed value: 13.7 kWh
